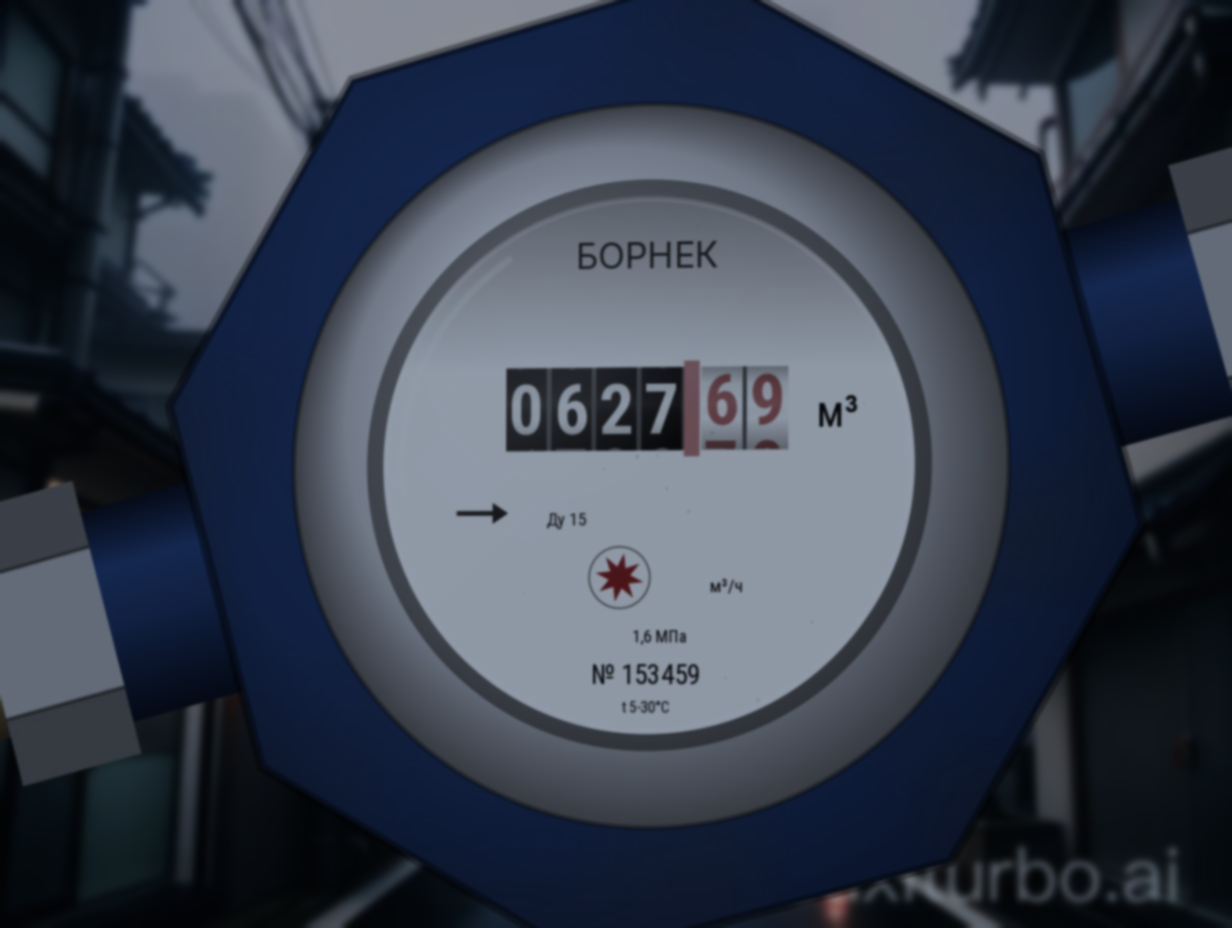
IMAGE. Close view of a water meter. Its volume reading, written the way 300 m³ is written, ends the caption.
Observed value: 627.69 m³
